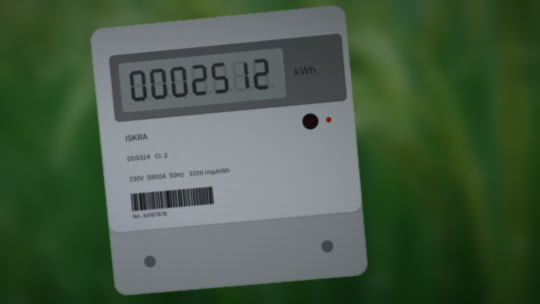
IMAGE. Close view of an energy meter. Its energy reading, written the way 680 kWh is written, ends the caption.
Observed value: 2512 kWh
